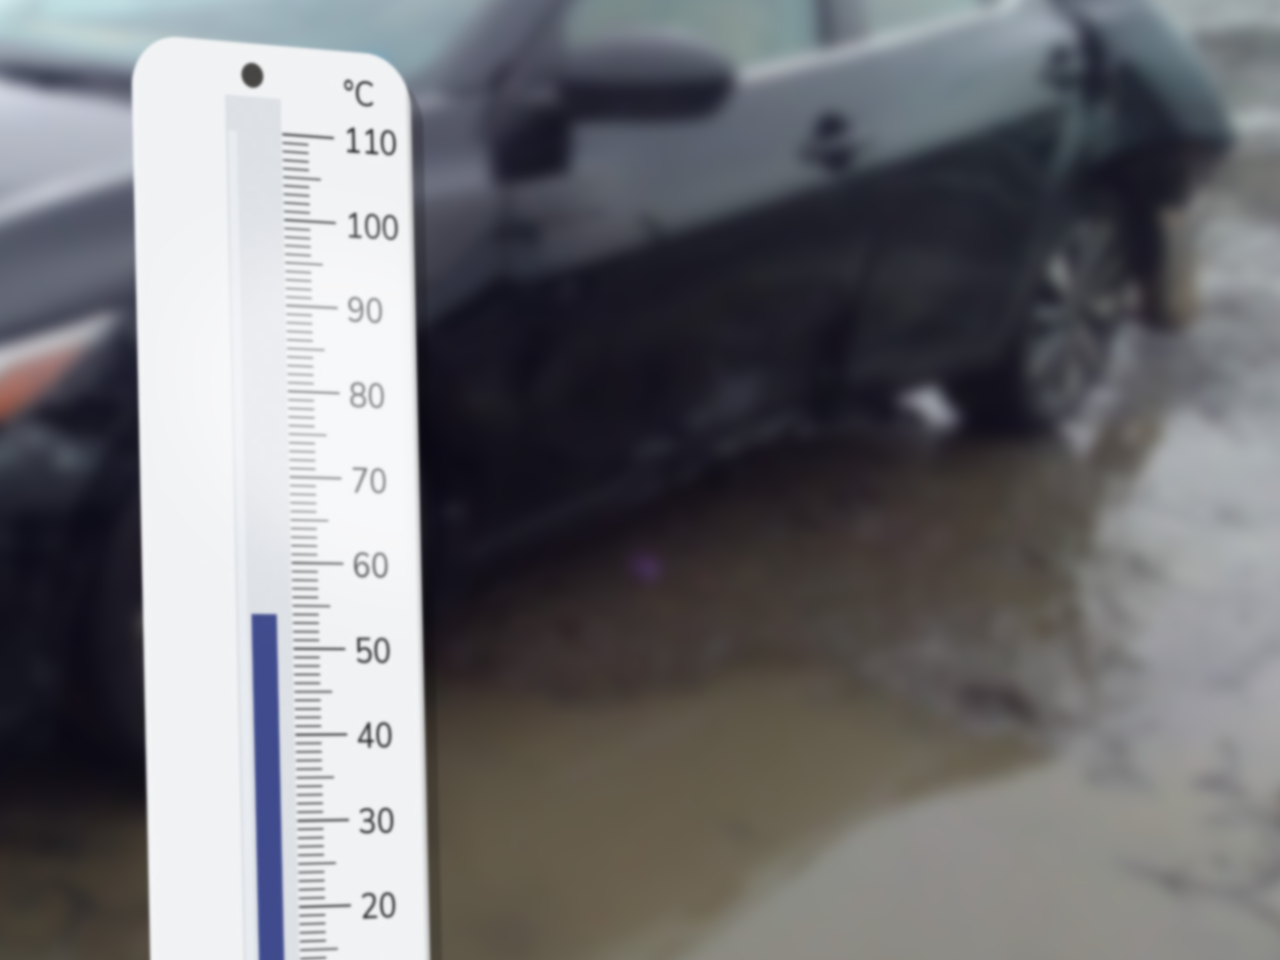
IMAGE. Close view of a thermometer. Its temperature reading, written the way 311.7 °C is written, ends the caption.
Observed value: 54 °C
